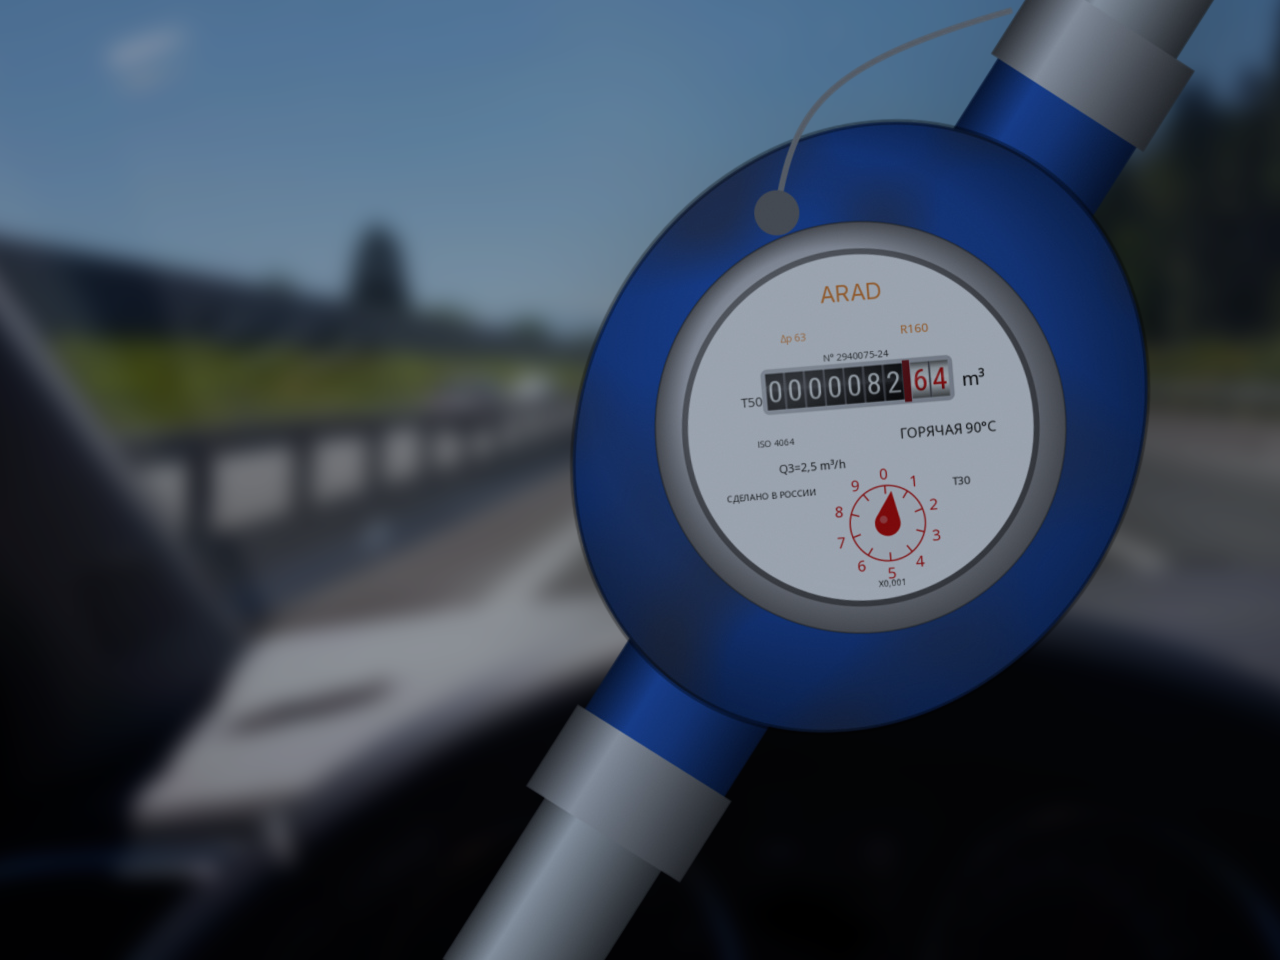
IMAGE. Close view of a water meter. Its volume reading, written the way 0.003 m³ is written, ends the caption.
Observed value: 82.640 m³
